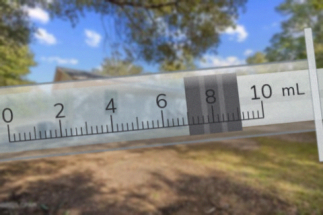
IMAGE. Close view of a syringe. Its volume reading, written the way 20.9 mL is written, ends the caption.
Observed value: 7 mL
